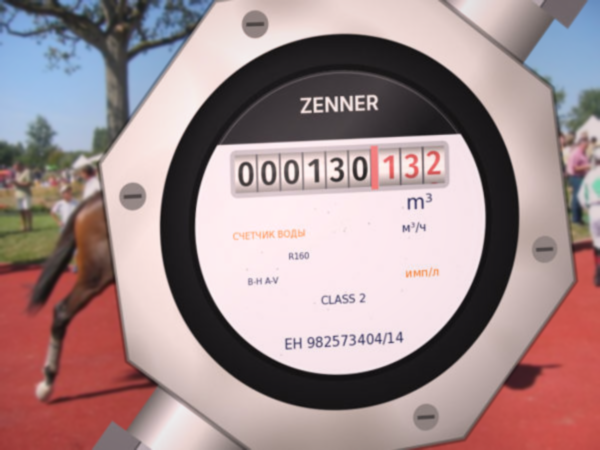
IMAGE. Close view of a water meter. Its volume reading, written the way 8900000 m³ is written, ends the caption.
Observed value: 130.132 m³
